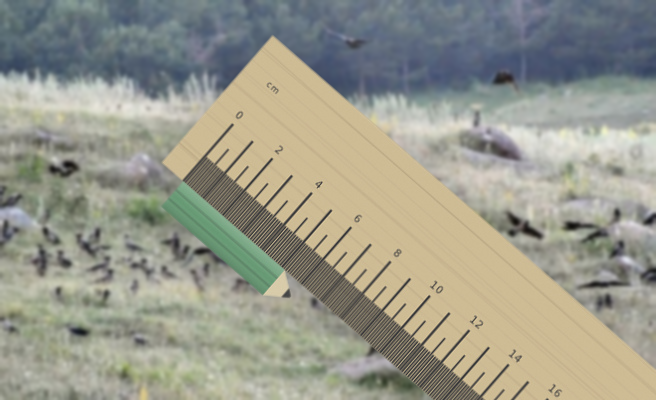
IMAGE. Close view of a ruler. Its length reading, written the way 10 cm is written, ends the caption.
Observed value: 6 cm
